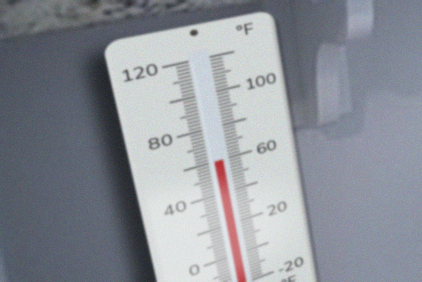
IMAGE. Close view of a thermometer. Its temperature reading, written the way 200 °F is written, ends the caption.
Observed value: 60 °F
